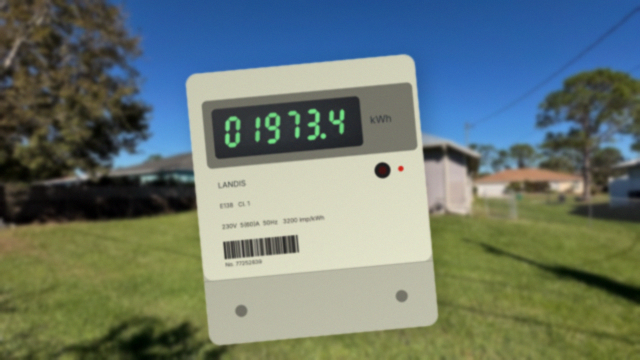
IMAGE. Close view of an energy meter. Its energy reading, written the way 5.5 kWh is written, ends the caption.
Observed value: 1973.4 kWh
